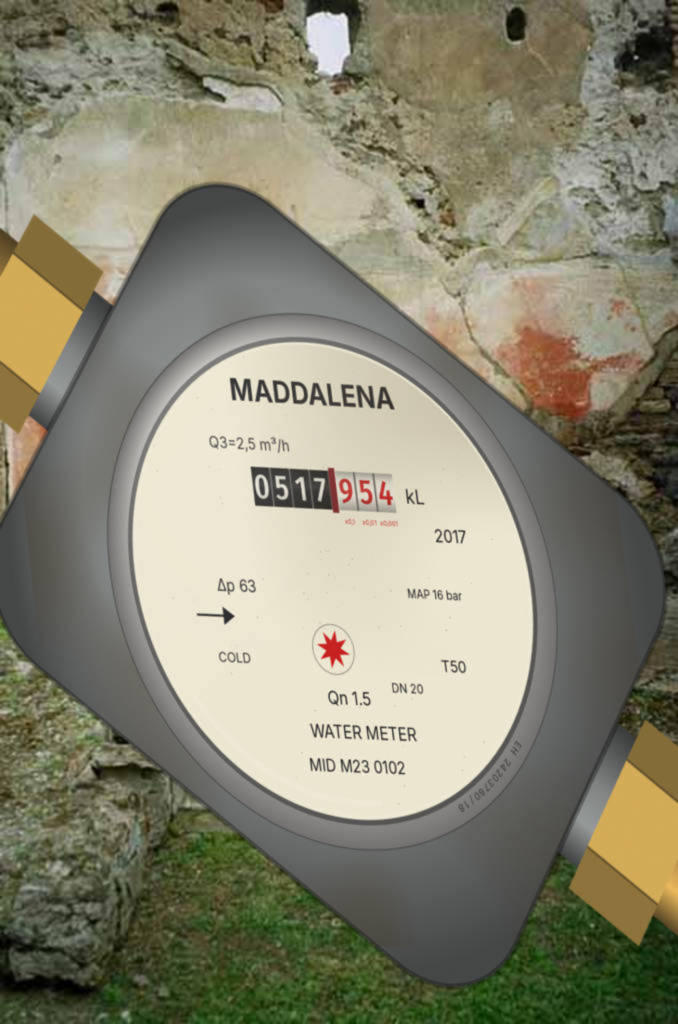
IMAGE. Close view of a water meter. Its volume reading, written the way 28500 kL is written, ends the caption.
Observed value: 517.954 kL
